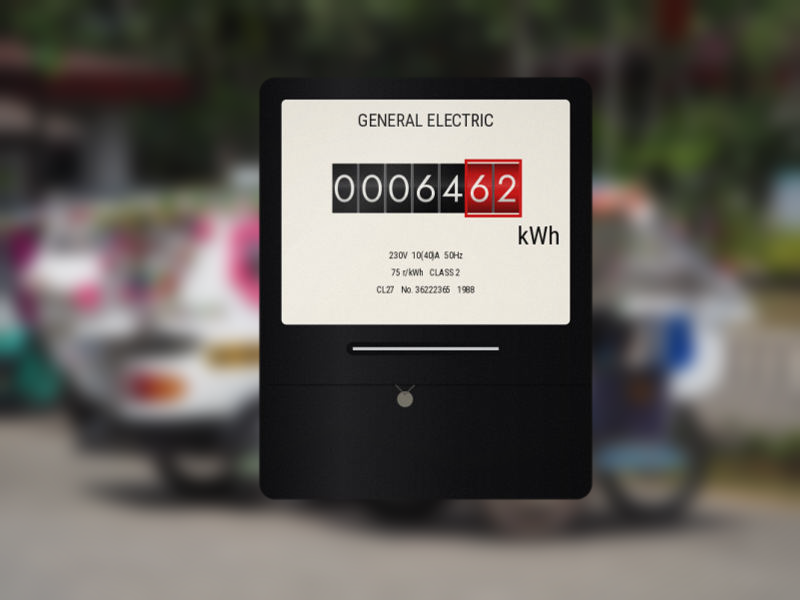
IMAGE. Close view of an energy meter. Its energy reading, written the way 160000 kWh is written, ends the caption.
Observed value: 64.62 kWh
